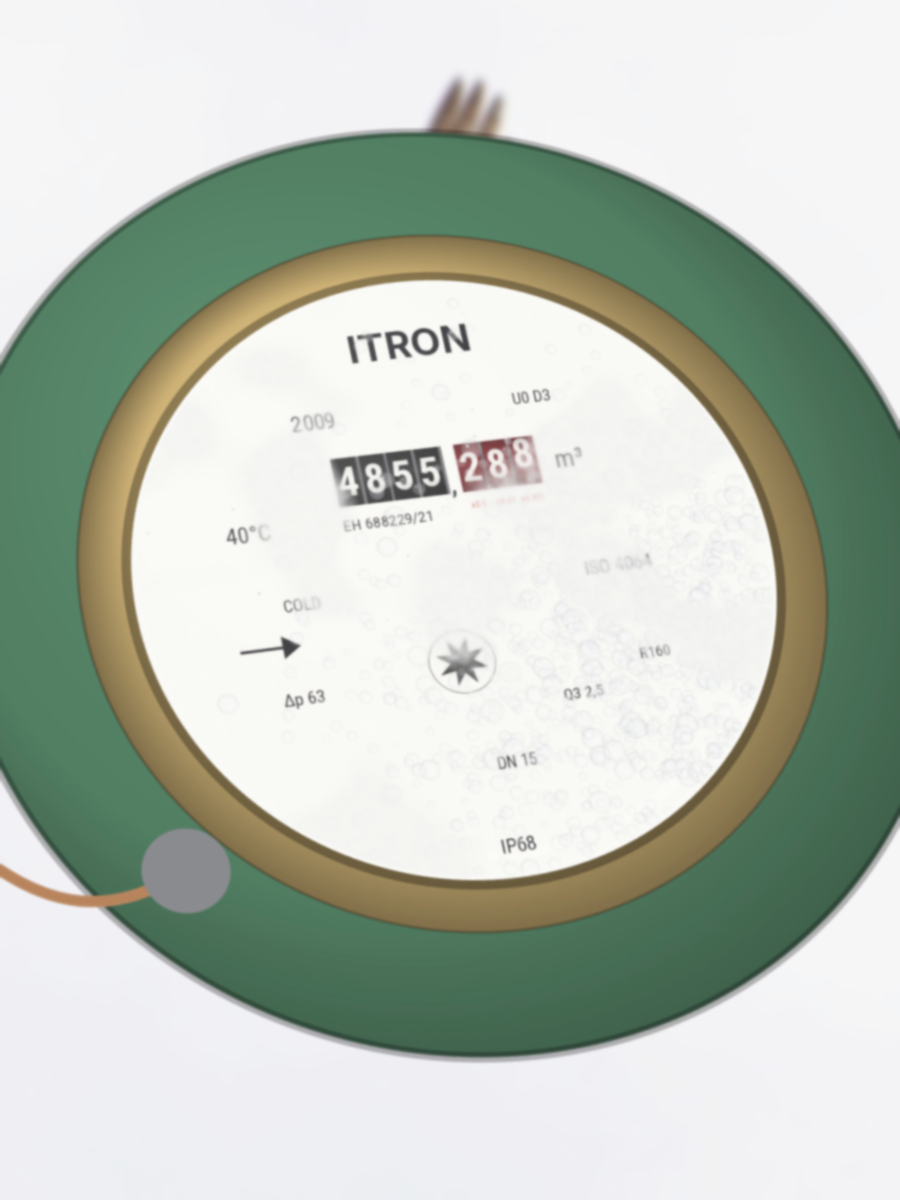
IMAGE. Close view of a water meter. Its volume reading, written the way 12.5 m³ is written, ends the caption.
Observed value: 4855.288 m³
